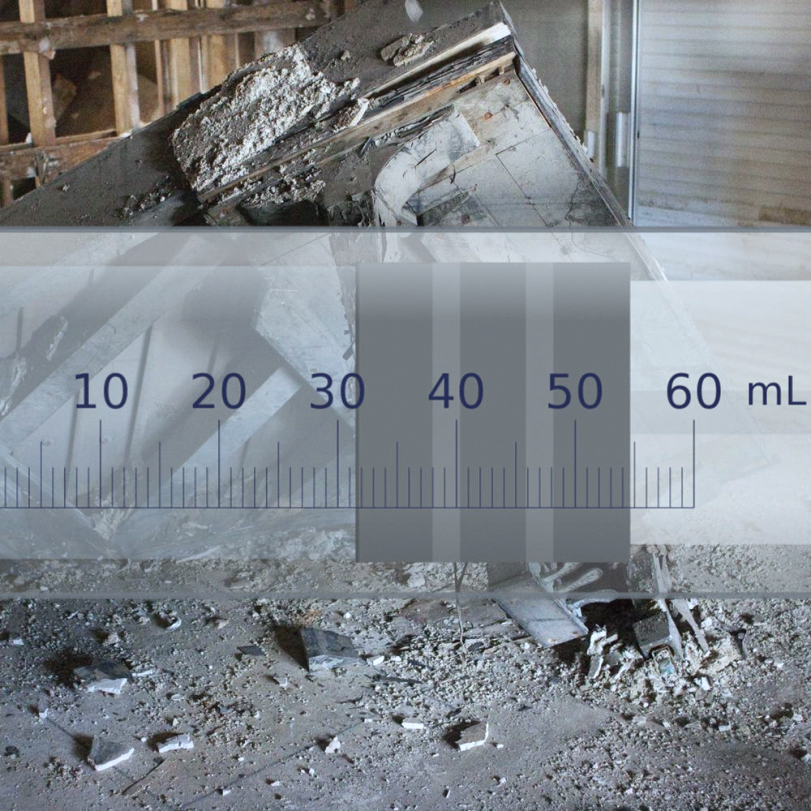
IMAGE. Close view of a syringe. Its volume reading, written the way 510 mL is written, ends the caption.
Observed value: 31.5 mL
